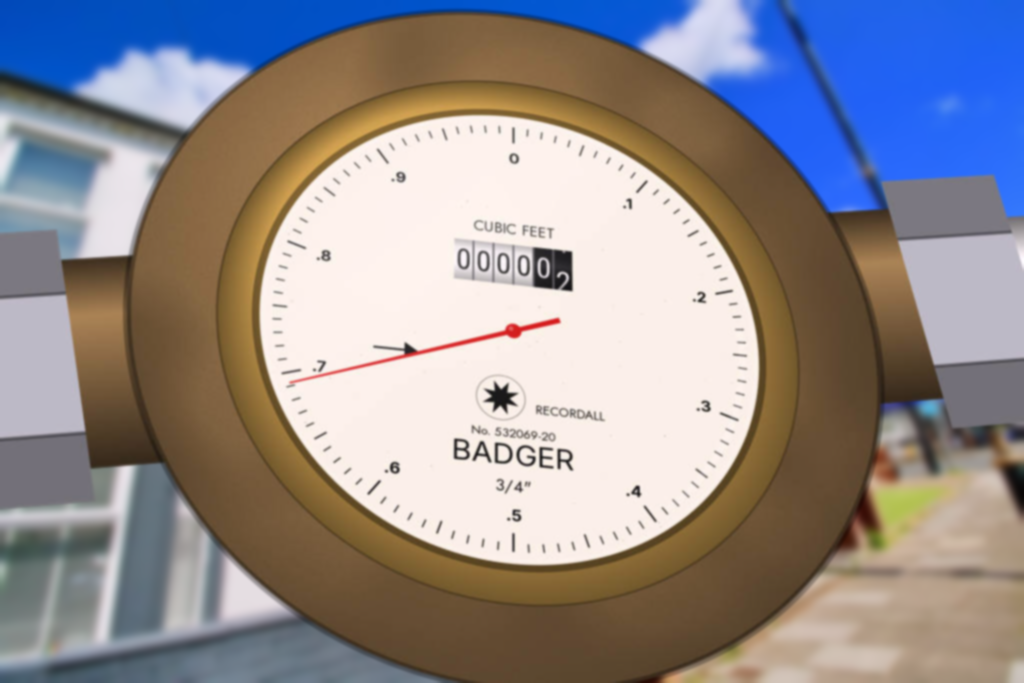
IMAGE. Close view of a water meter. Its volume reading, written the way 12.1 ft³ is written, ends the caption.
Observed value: 1.69 ft³
